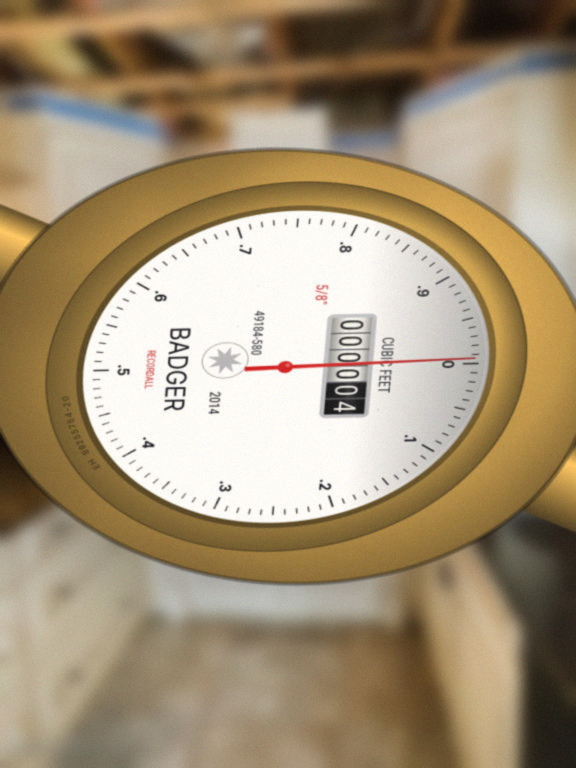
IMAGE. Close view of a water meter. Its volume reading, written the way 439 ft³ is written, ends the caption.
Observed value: 3.99 ft³
